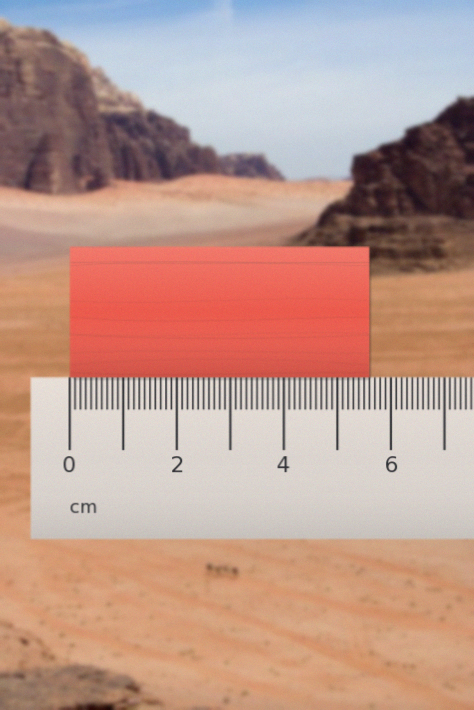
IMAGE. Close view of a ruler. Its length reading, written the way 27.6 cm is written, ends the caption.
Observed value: 5.6 cm
